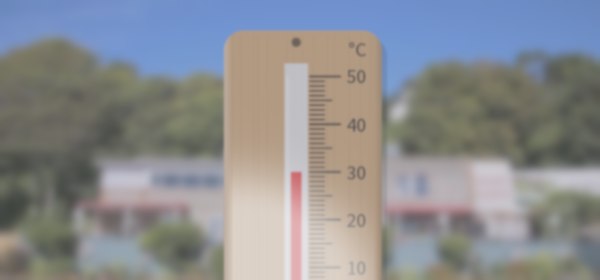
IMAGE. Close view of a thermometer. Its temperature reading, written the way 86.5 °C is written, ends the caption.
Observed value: 30 °C
